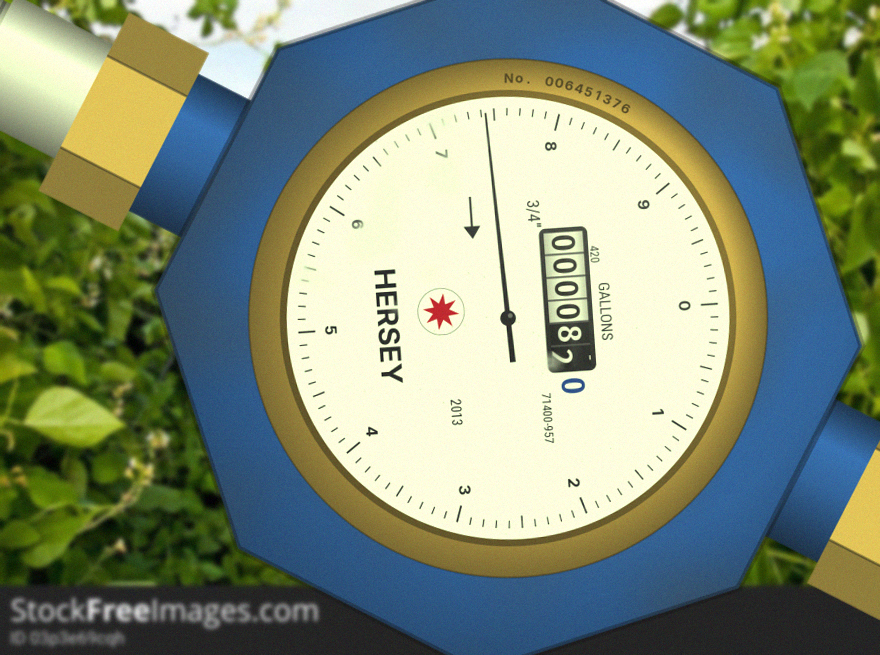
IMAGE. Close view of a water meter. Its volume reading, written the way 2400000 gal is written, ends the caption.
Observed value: 817.4 gal
